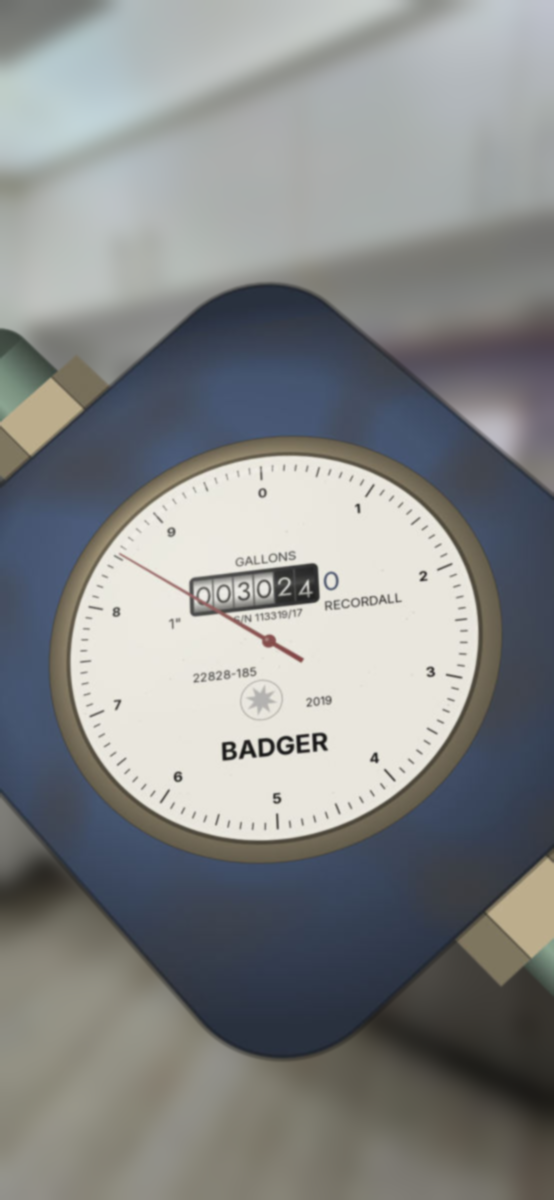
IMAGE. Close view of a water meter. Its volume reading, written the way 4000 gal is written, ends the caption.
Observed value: 30238.5 gal
